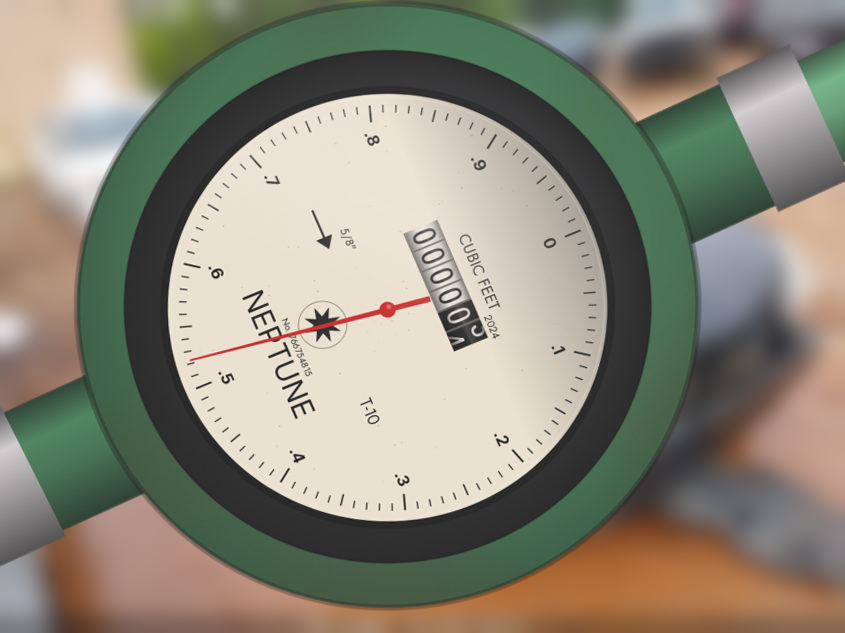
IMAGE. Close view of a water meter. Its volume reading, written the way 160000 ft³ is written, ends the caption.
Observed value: 3.52 ft³
